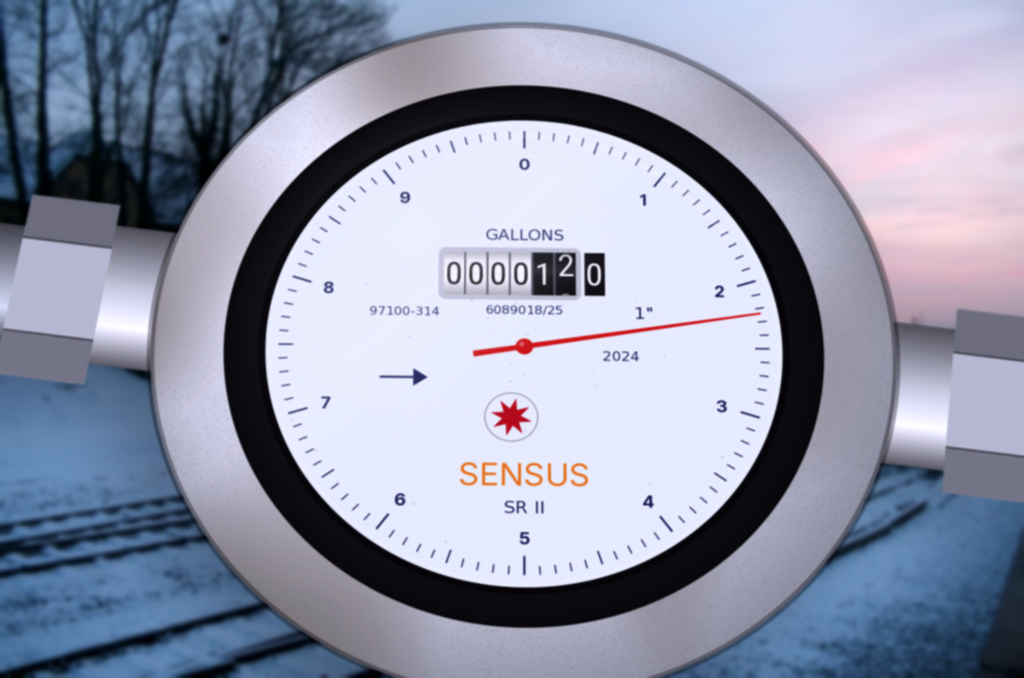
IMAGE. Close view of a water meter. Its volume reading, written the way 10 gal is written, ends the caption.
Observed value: 122.2 gal
